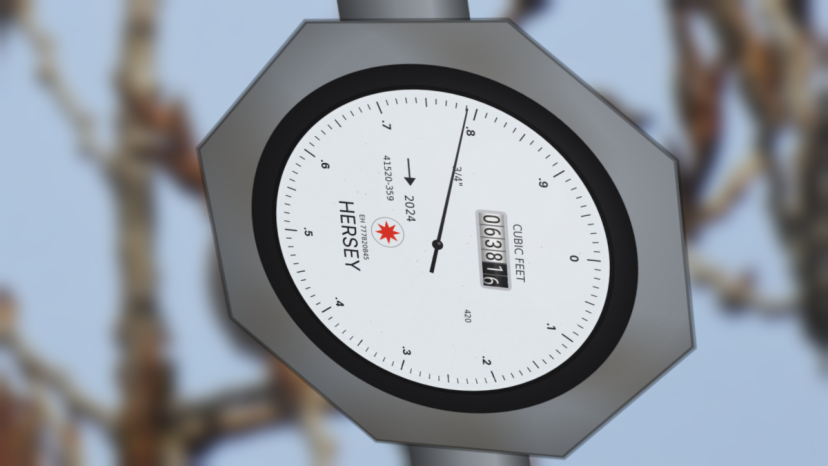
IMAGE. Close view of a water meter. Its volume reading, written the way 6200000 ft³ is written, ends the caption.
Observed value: 63815.79 ft³
